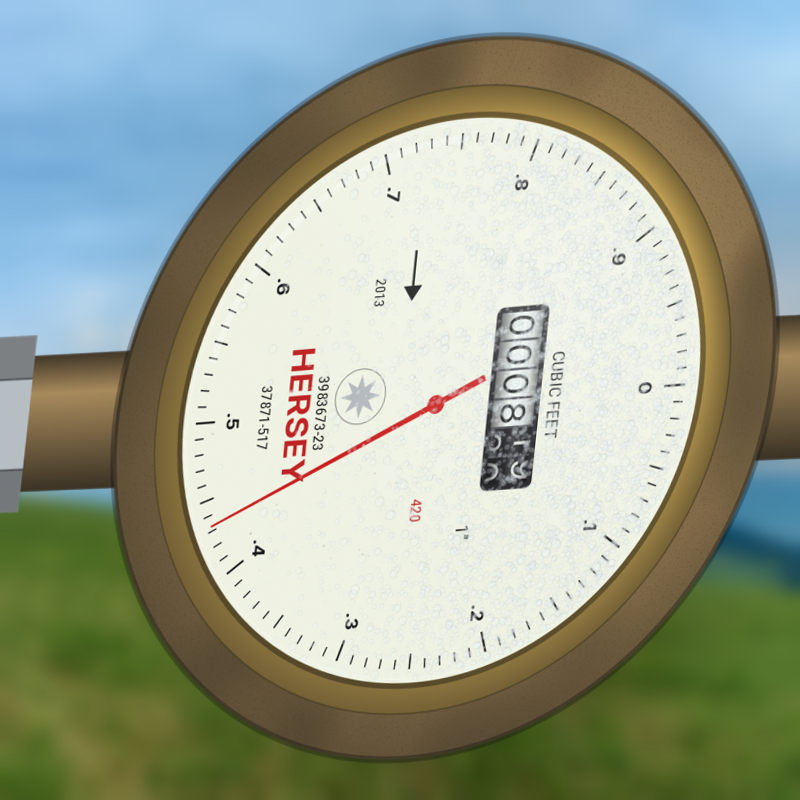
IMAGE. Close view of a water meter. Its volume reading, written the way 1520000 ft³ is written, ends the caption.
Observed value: 819.43 ft³
